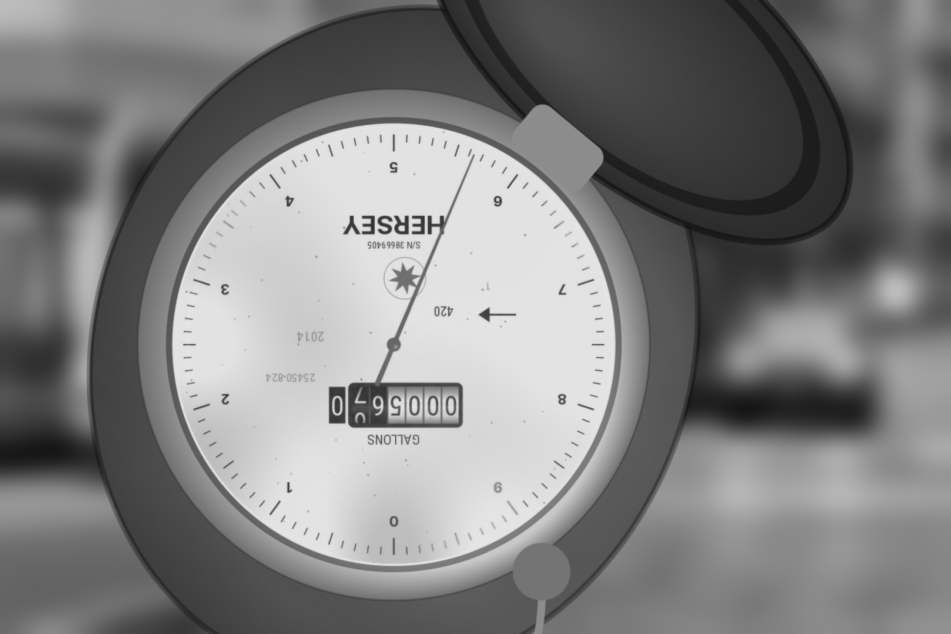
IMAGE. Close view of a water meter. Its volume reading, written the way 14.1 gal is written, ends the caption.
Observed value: 5665.6 gal
